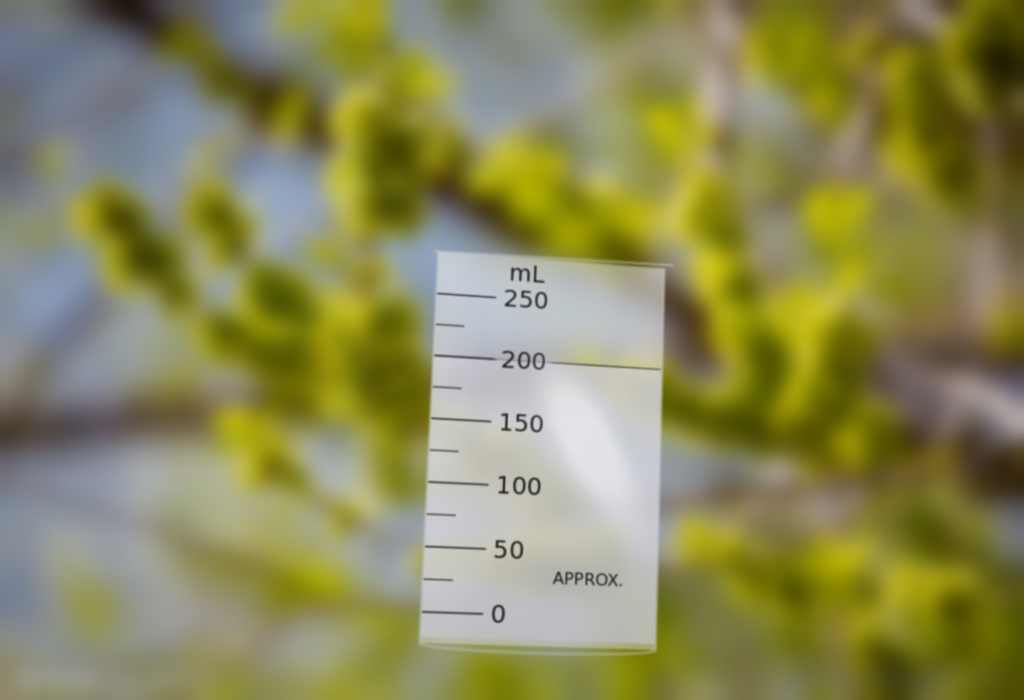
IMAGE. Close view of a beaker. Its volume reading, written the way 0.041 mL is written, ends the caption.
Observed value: 200 mL
